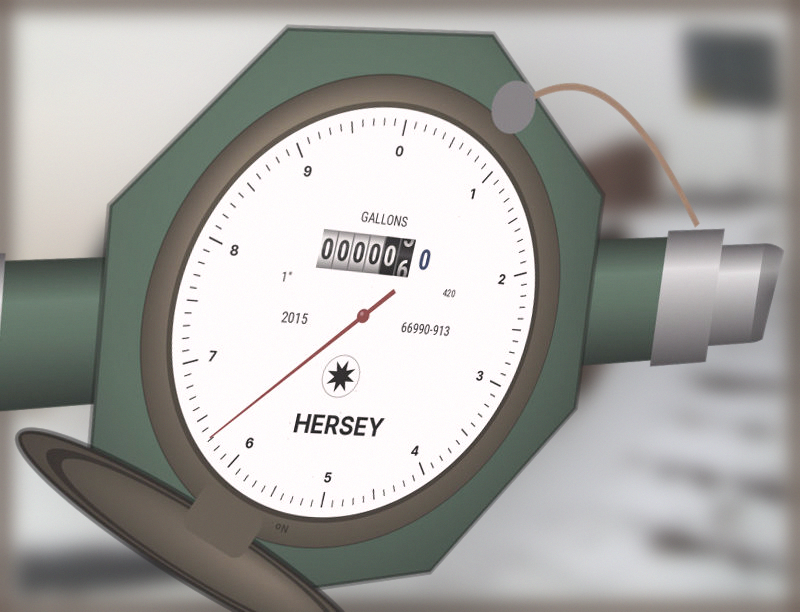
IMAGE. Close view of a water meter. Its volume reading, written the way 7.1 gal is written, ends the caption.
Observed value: 56.3 gal
